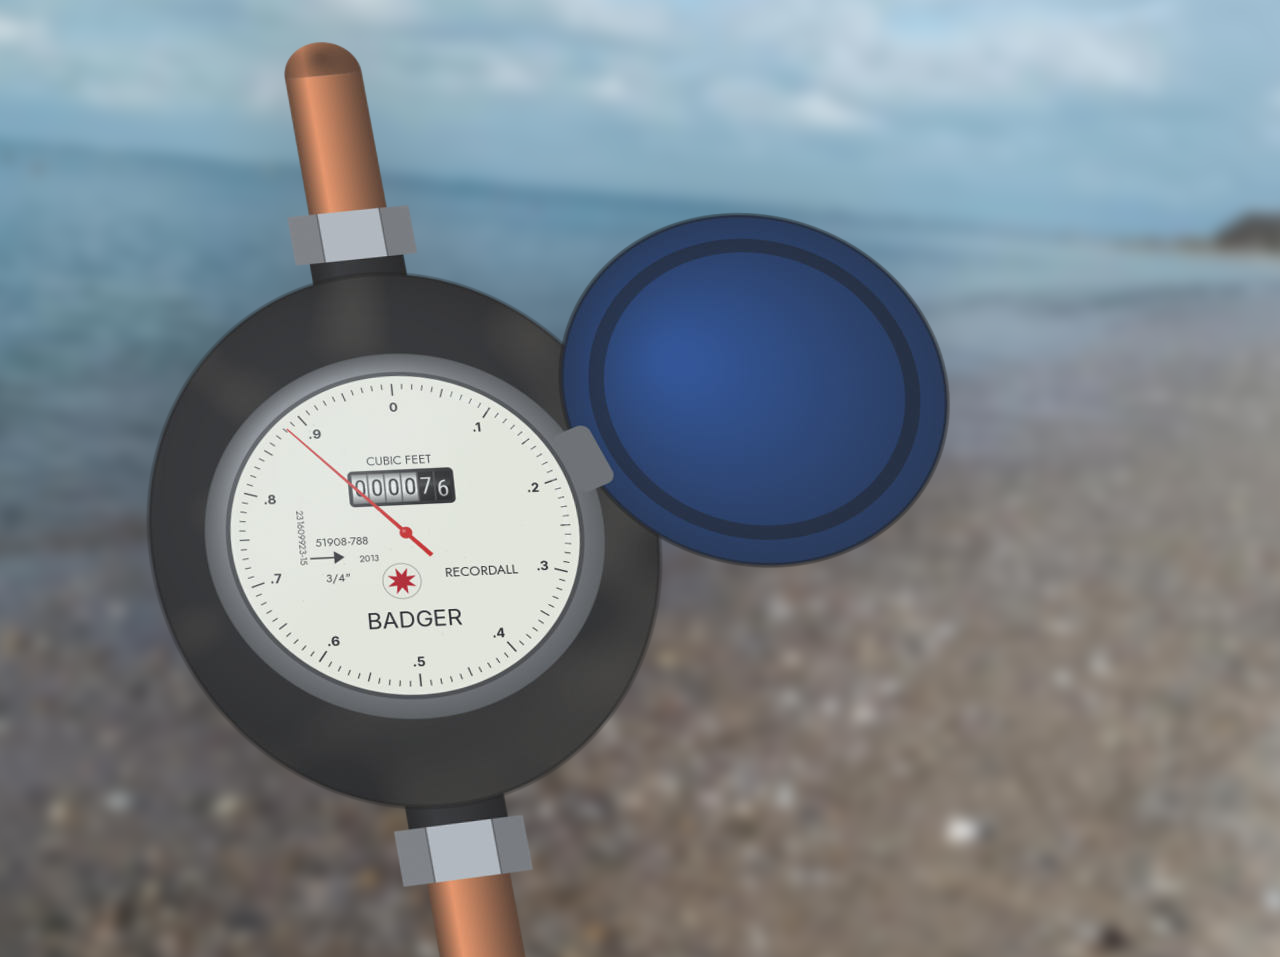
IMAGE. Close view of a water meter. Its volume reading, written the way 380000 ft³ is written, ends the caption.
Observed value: 75.88 ft³
